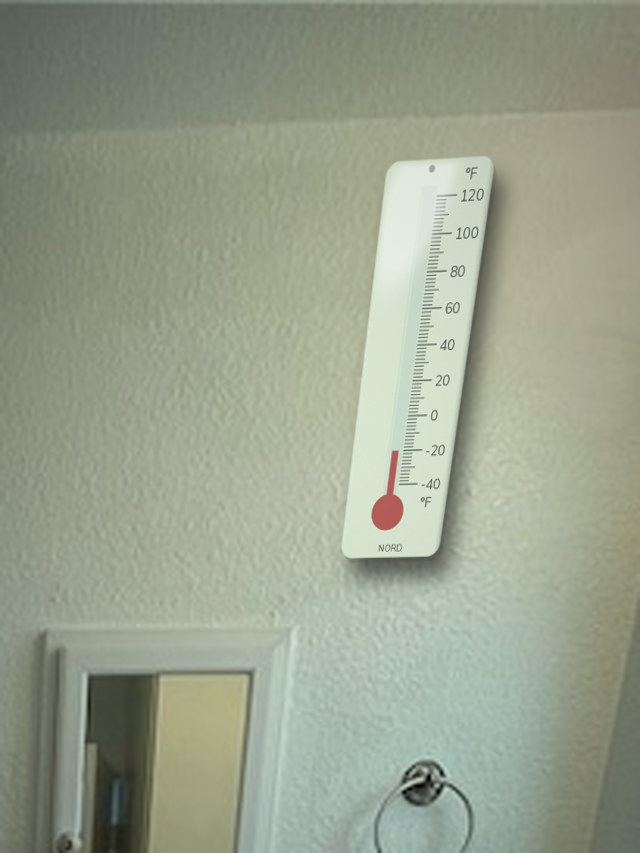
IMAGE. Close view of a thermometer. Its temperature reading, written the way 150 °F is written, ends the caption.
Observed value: -20 °F
